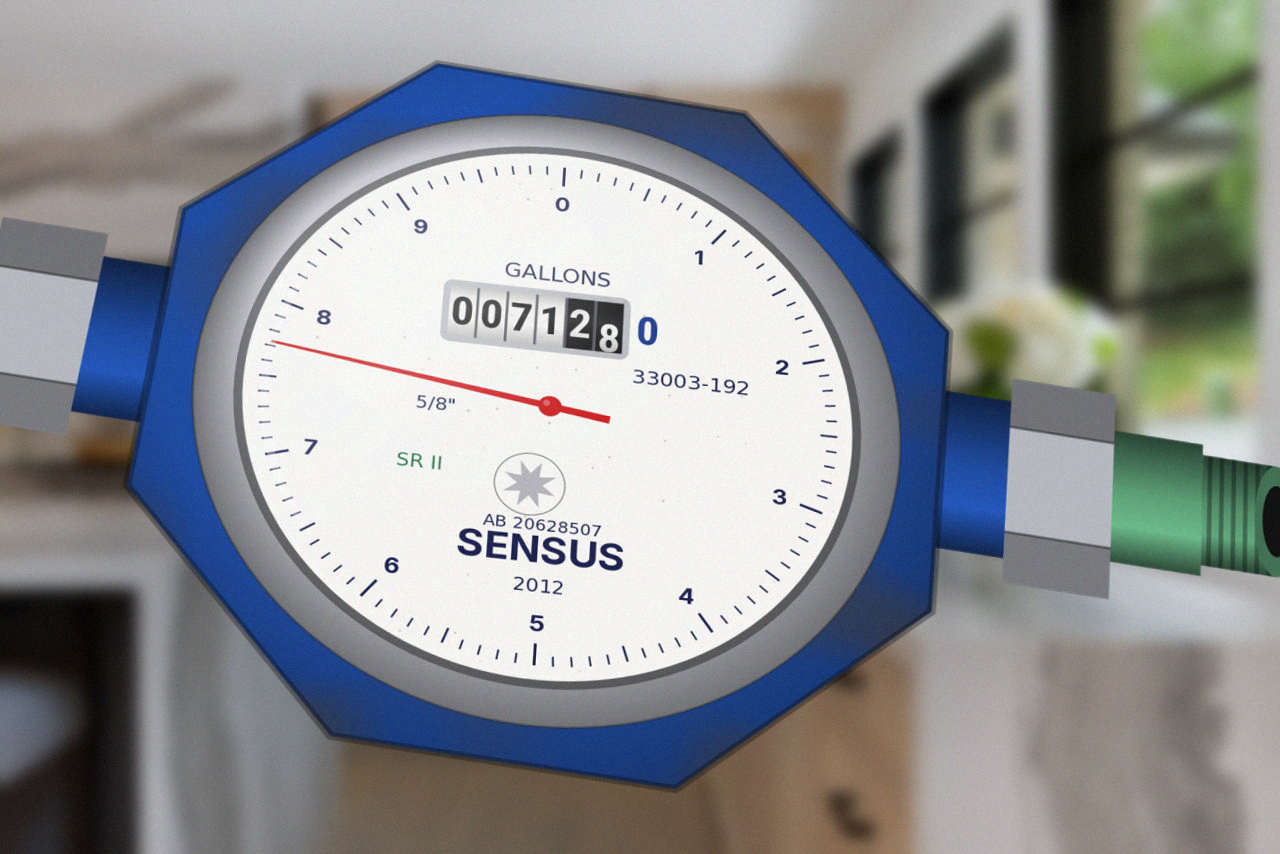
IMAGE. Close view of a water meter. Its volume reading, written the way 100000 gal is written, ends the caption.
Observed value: 71277.7 gal
